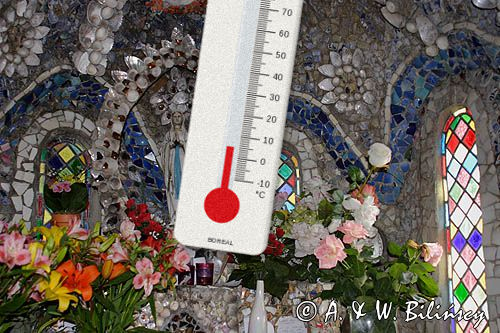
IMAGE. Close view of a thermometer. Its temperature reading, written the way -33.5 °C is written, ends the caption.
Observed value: 5 °C
